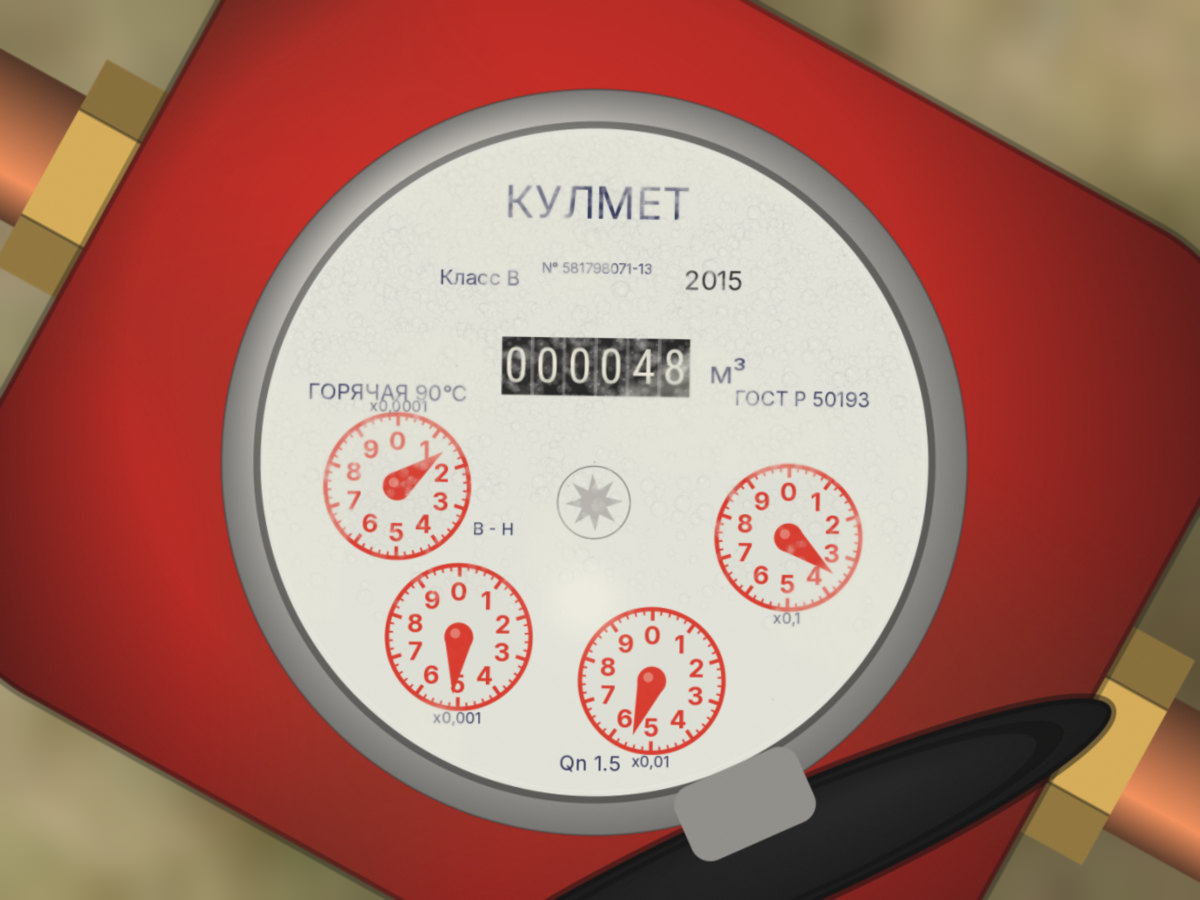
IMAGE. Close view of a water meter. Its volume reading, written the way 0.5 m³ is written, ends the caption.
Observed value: 48.3551 m³
